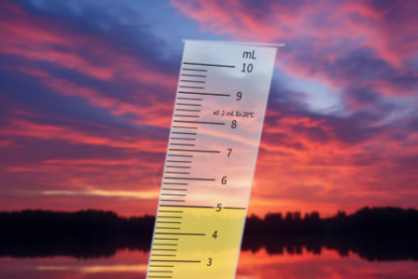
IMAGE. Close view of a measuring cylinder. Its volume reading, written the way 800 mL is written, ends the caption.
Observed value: 5 mL
